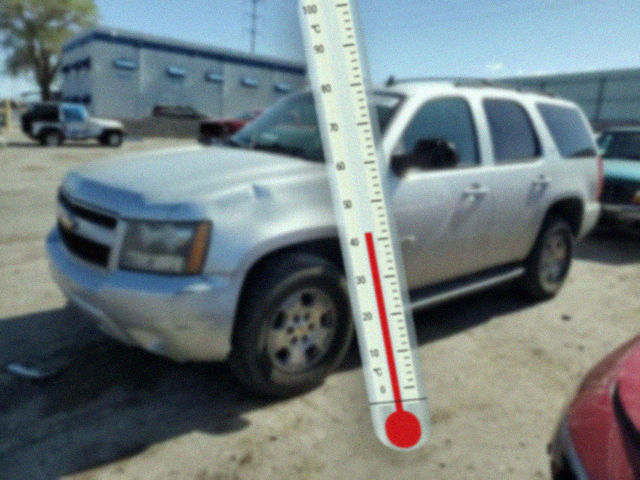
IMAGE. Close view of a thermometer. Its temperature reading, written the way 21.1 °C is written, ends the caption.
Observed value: 42 °C
